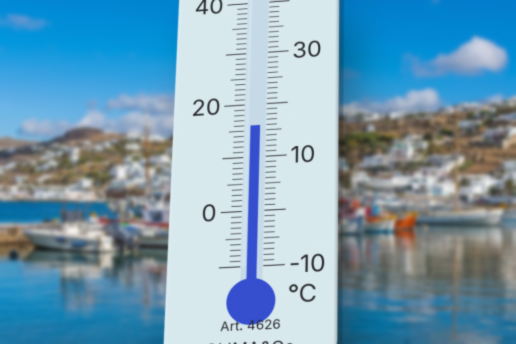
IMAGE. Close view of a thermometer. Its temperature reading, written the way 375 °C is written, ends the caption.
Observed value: 16 °C
